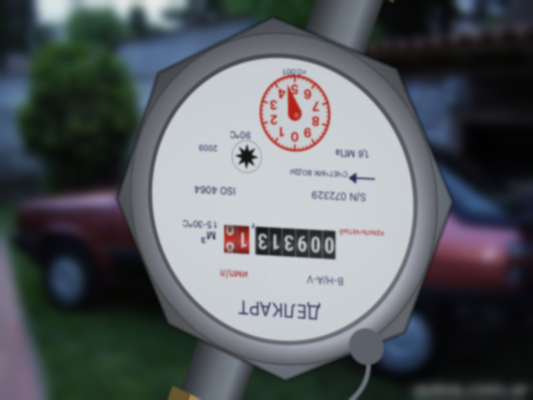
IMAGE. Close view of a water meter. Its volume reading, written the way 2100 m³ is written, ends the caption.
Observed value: 9313.184 m³
